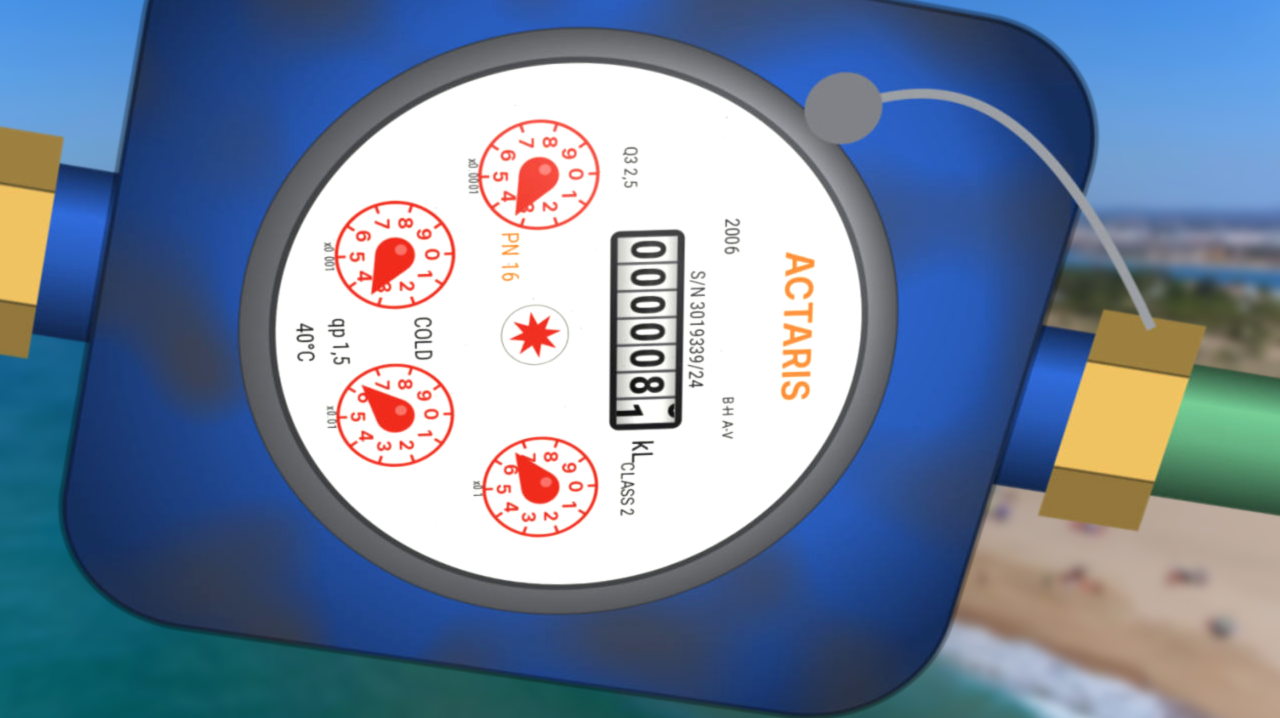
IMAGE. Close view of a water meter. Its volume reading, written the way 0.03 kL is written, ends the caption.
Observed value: 80.6633 kL
